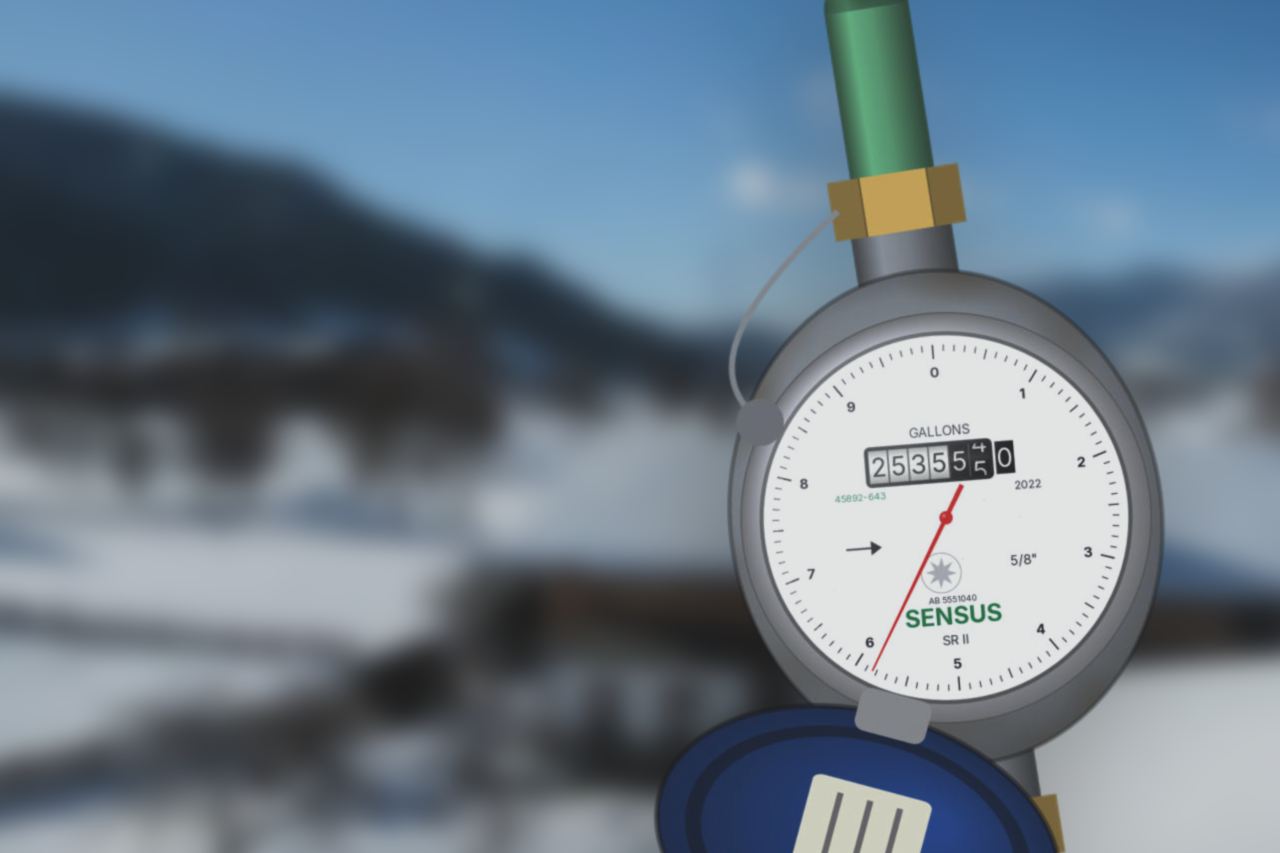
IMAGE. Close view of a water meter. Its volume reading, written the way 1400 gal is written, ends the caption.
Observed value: 2535545.8 gal
